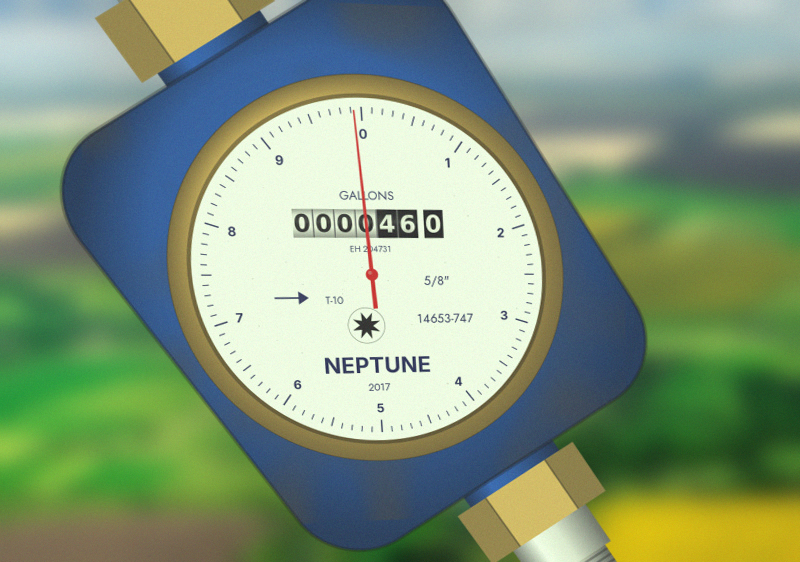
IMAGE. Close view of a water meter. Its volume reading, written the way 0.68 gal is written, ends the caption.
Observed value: 459.9 gal
